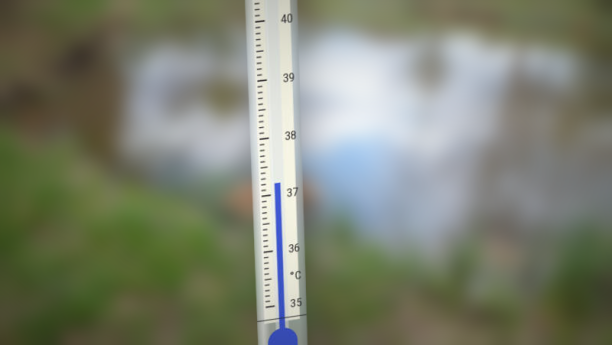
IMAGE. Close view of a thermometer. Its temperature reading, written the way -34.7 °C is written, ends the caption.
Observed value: 37.2 °C
